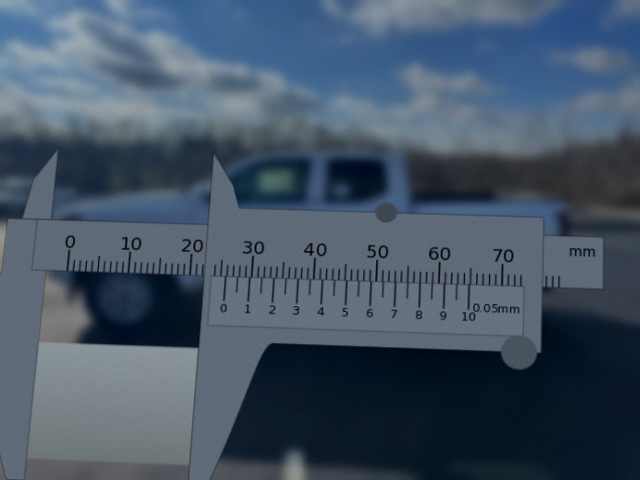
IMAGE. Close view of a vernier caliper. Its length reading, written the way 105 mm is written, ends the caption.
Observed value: 25.8 mm
